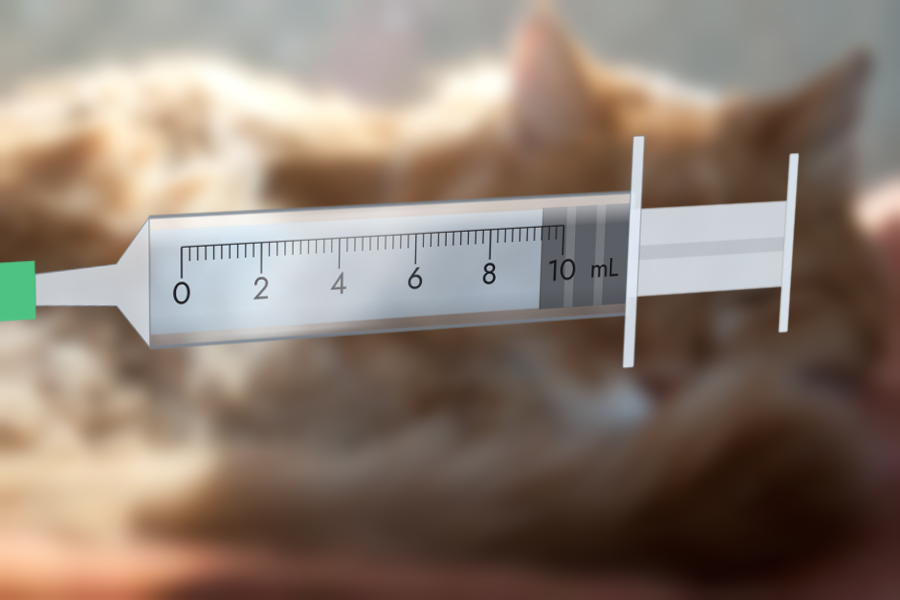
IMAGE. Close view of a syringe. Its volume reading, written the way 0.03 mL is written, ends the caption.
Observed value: 9.4 mL
